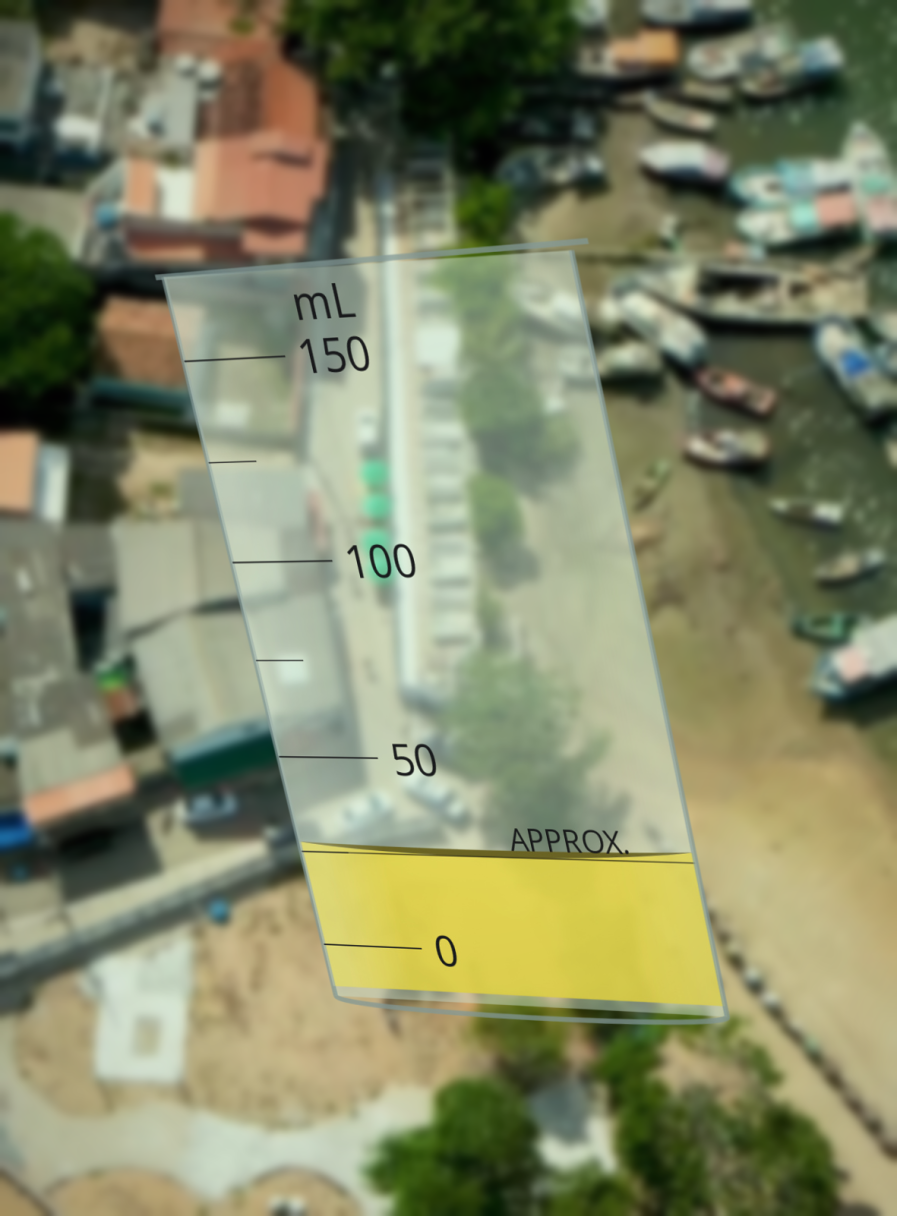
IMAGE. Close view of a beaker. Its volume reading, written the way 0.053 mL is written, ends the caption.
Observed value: 25 mL
